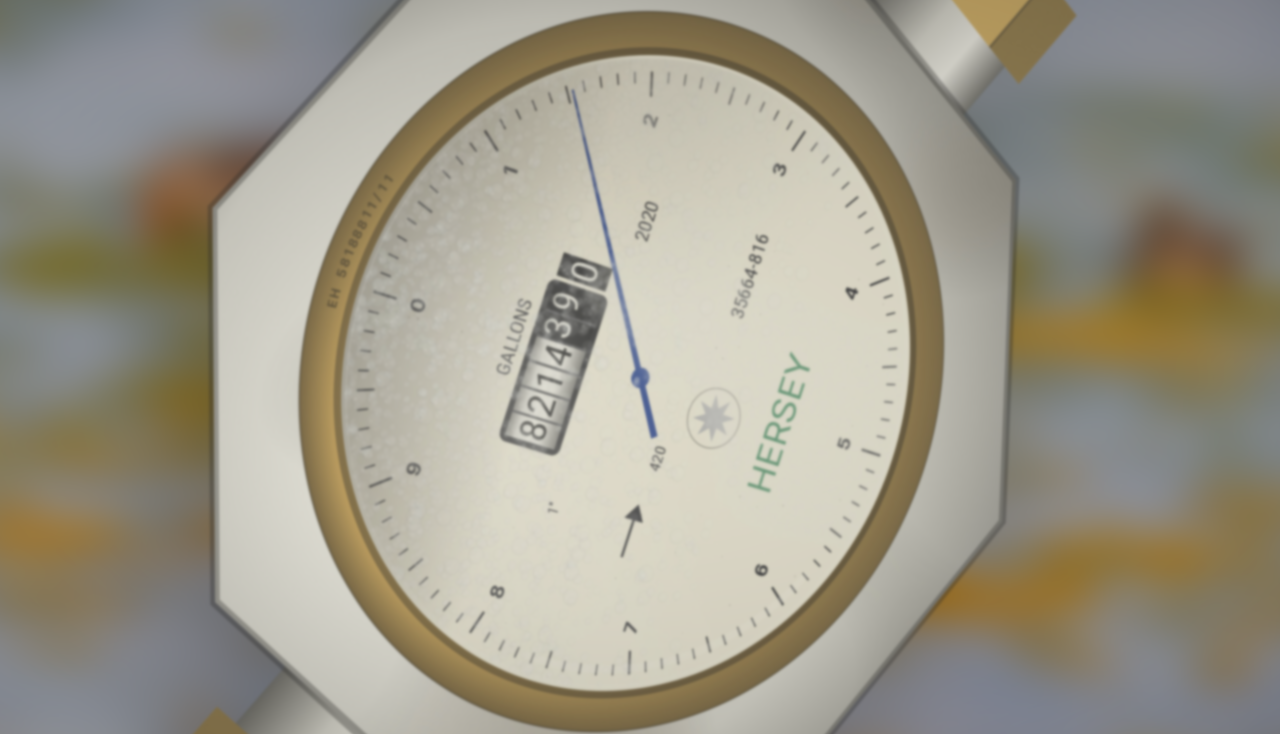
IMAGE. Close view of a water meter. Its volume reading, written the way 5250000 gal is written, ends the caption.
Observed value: 8214391.5 gal
